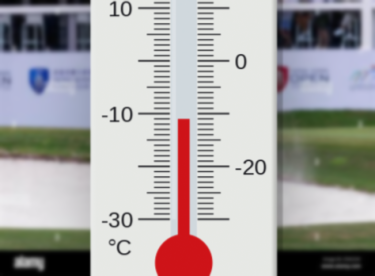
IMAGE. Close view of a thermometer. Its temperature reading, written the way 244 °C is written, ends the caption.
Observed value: -11 °C
